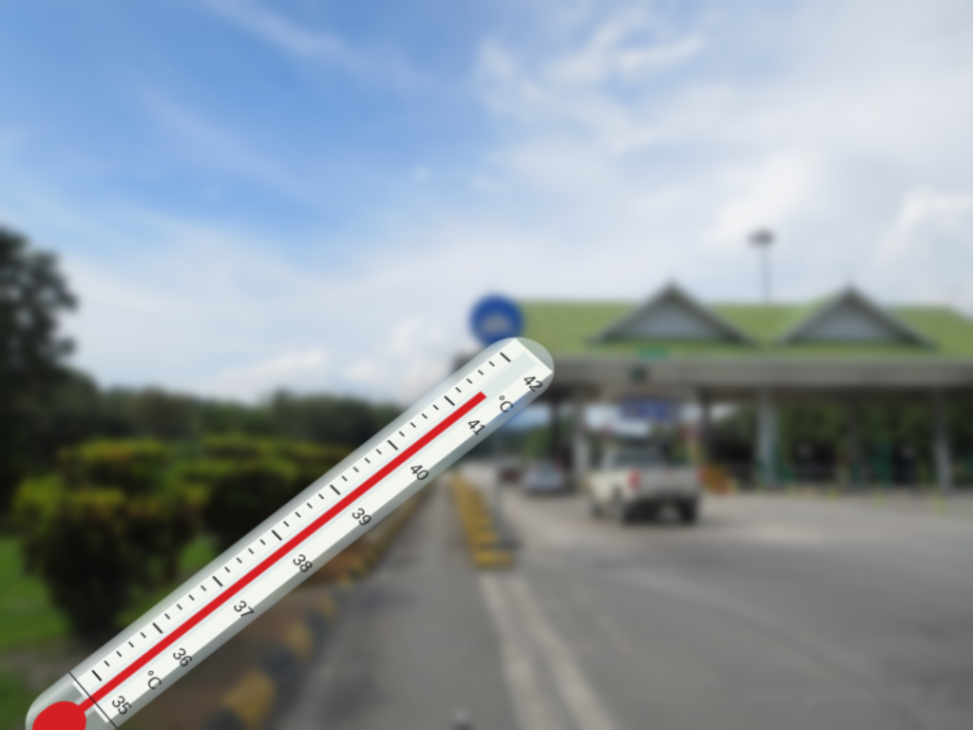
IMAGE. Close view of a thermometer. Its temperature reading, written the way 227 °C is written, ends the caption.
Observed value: 41.4 °C
